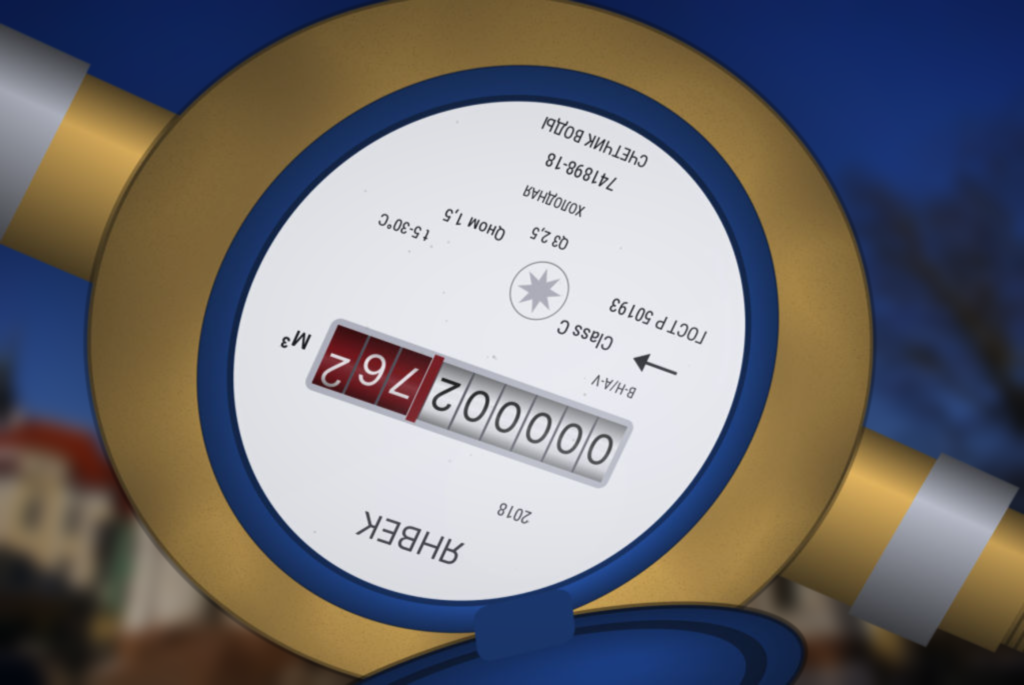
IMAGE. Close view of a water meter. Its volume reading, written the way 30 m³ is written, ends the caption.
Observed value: 2.762 m³
